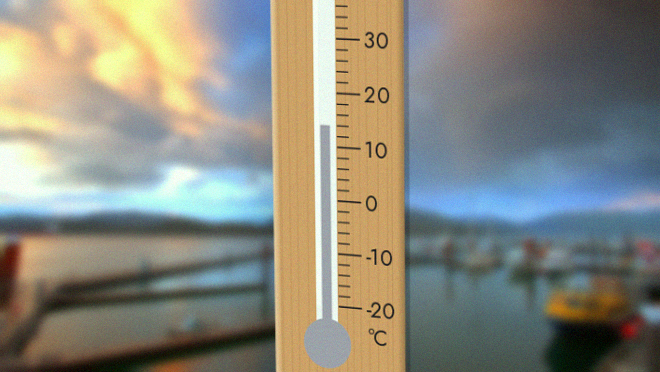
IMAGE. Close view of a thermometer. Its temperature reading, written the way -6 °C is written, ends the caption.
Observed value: 14 °C
